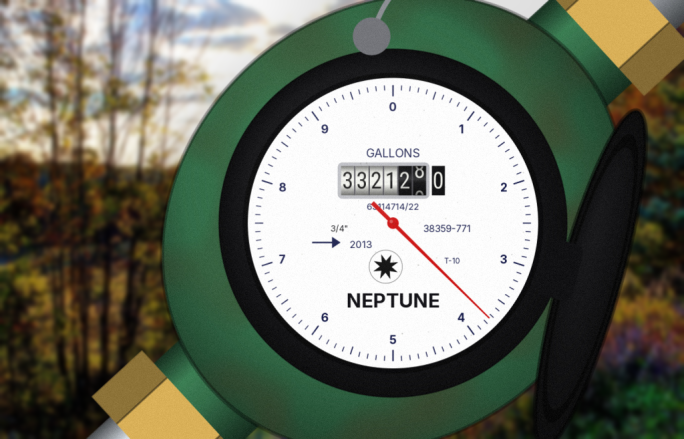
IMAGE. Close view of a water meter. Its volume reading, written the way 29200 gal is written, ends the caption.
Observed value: 3321283.7 gal
